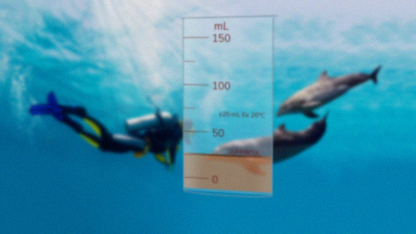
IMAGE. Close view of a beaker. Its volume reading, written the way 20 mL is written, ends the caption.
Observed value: 25 mL
